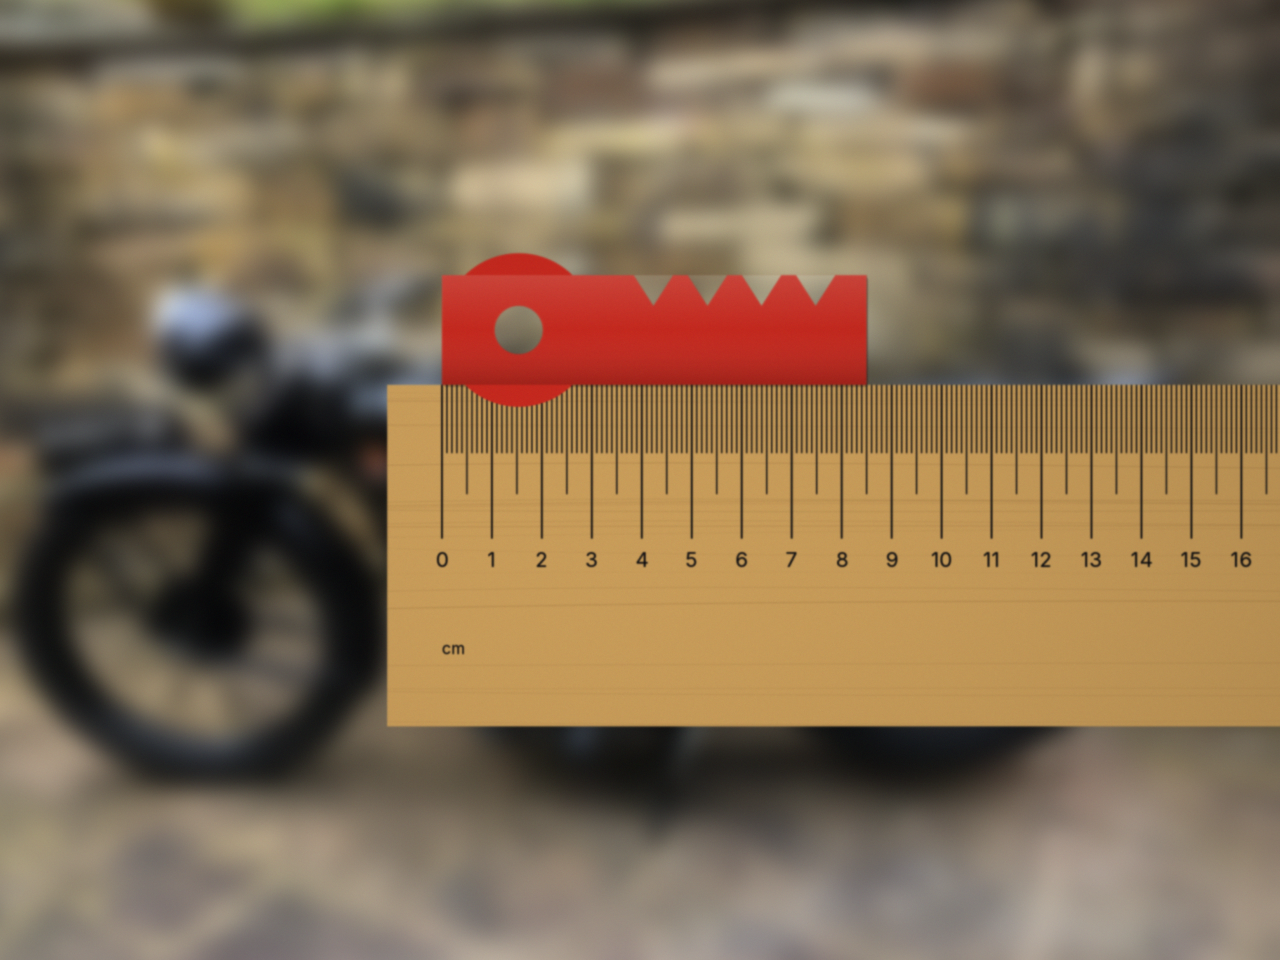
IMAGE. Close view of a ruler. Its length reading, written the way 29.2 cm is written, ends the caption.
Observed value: 8.5 cm
